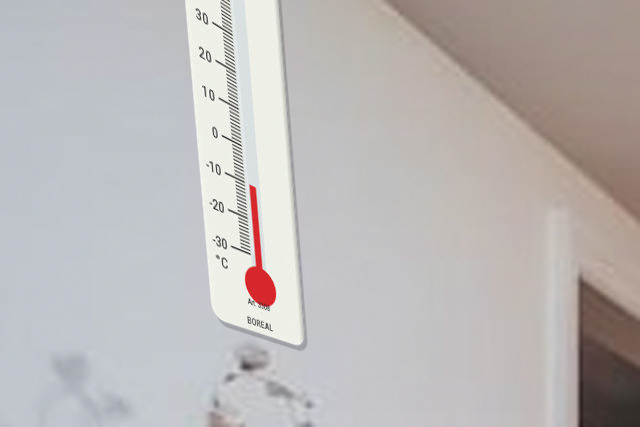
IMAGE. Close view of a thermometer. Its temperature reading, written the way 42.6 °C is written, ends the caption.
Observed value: -10 °C
